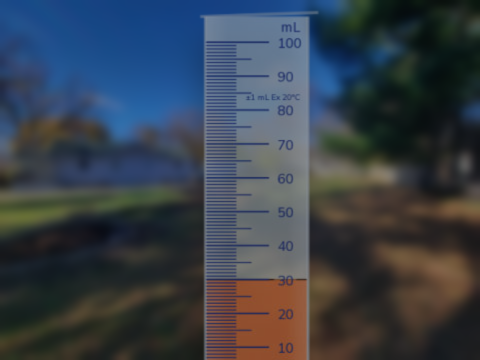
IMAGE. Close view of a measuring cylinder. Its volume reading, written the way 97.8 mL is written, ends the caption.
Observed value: 30 mL
